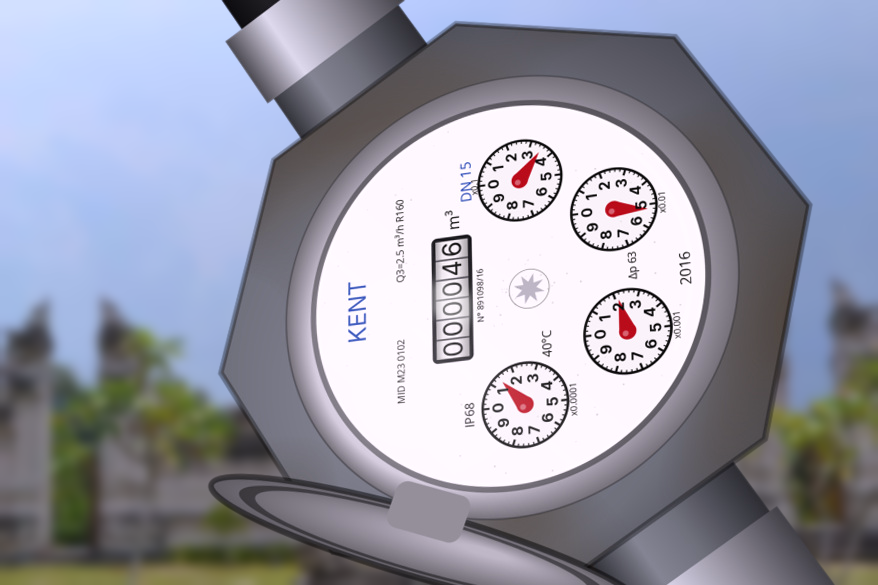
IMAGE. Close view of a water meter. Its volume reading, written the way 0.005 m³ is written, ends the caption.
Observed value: 46.3521 m³
